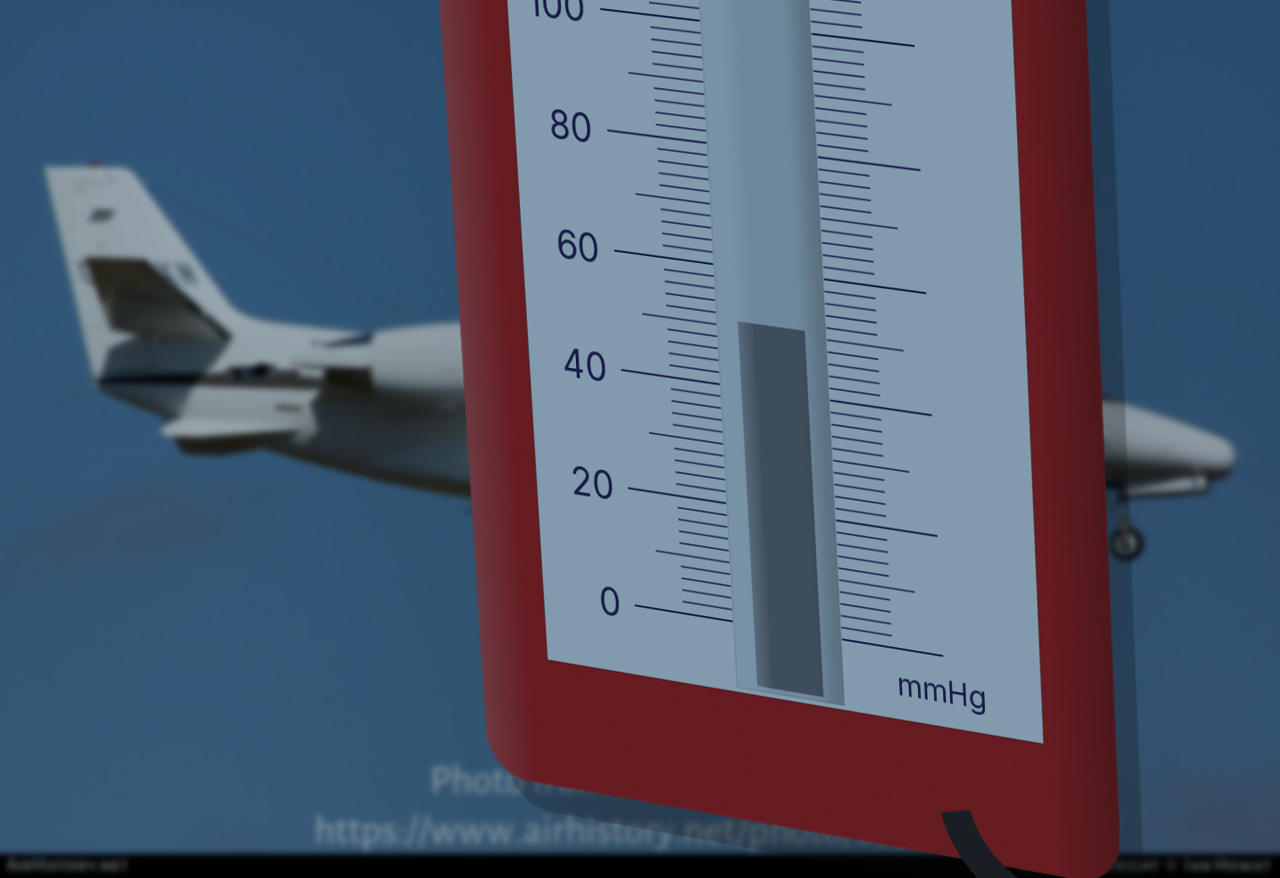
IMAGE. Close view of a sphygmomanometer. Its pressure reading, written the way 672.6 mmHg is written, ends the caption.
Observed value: 51 mmHg
